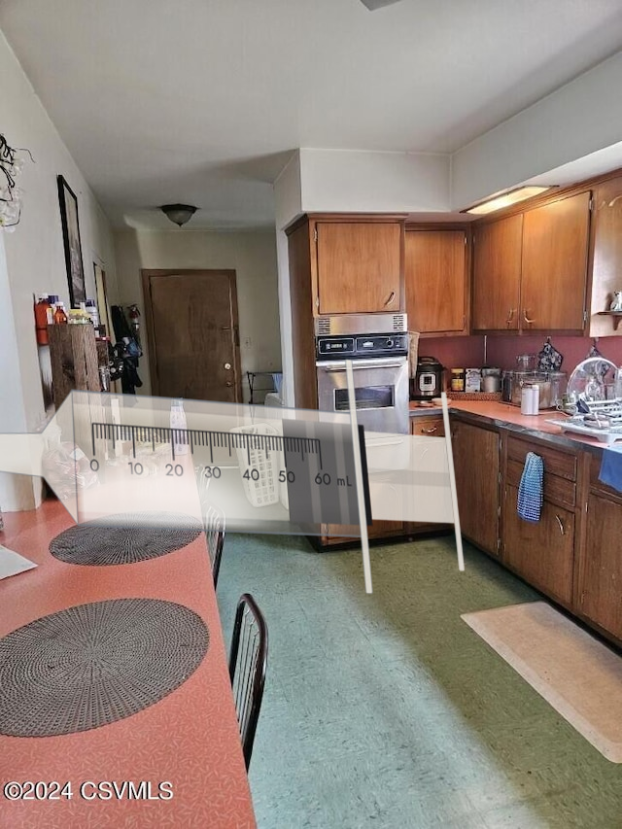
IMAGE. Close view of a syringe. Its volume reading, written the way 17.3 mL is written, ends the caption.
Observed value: 50 mL
